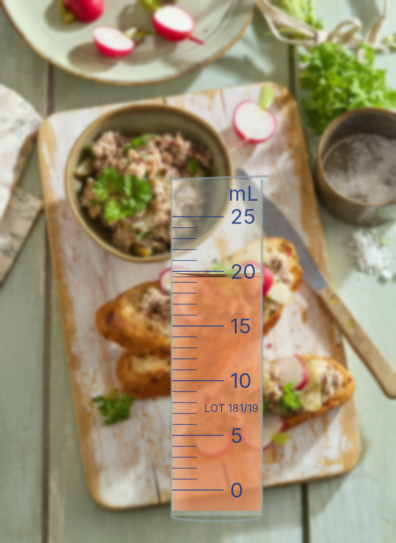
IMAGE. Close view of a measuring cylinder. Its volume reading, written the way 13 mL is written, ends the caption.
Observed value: 19.5 mL
